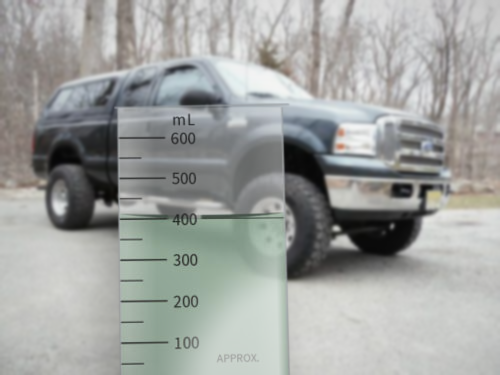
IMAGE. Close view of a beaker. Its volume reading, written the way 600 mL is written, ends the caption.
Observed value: 400 mL
